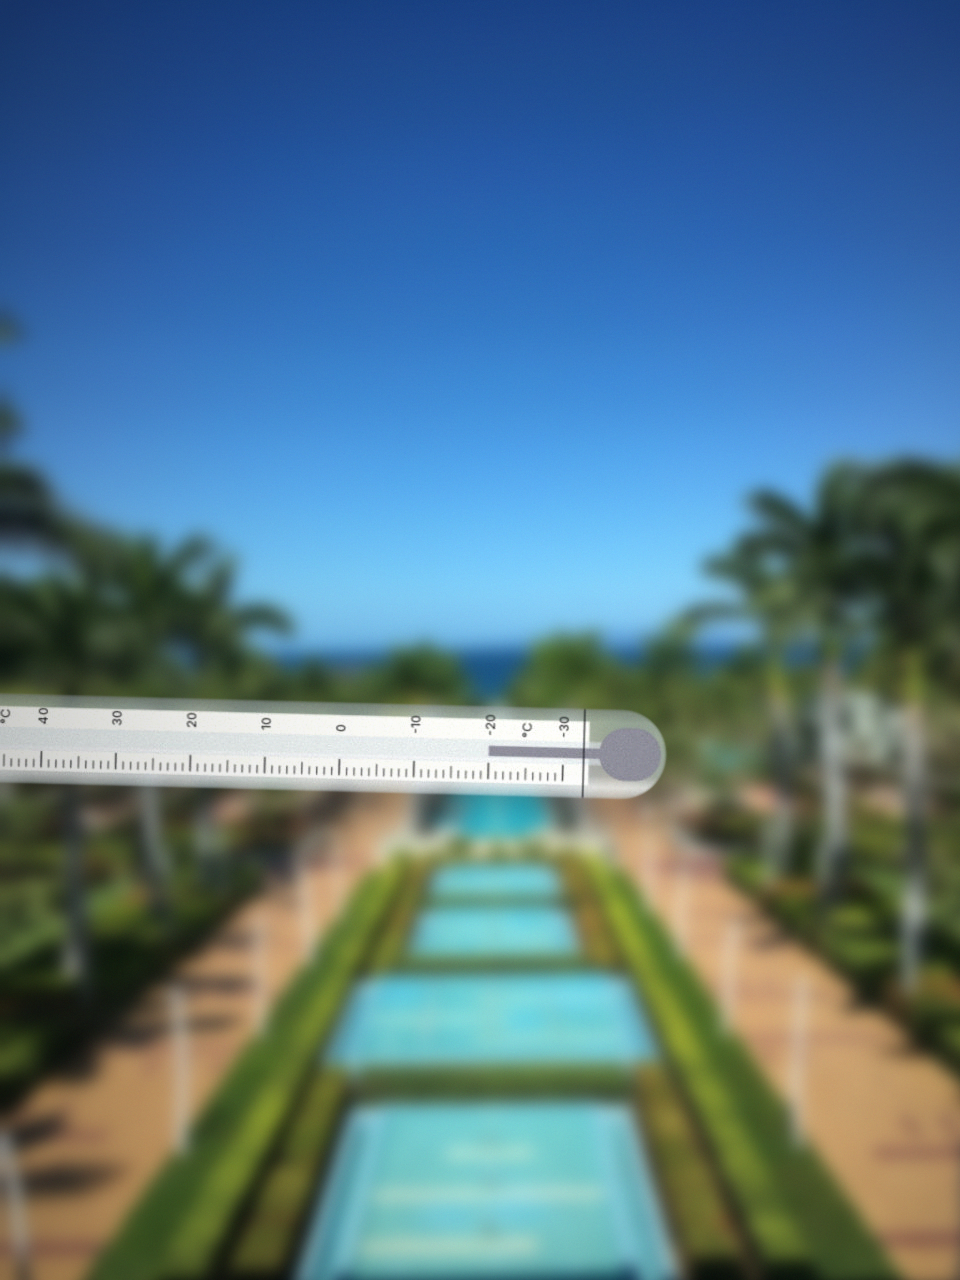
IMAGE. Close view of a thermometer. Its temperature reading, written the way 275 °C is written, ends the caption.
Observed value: -20 °C
